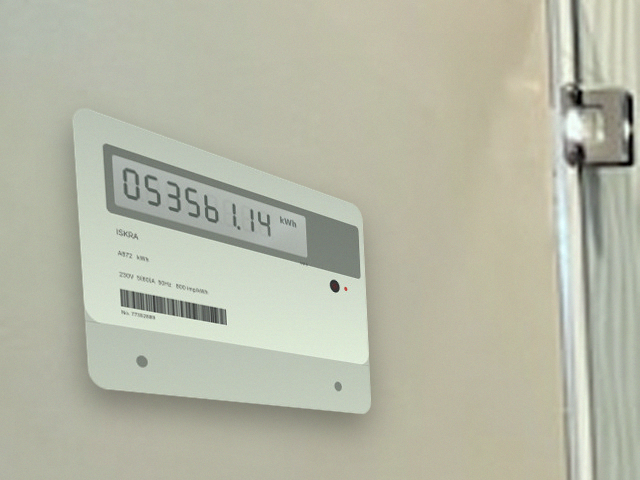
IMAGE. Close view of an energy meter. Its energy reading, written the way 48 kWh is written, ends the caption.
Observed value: 53561.14 kWh
